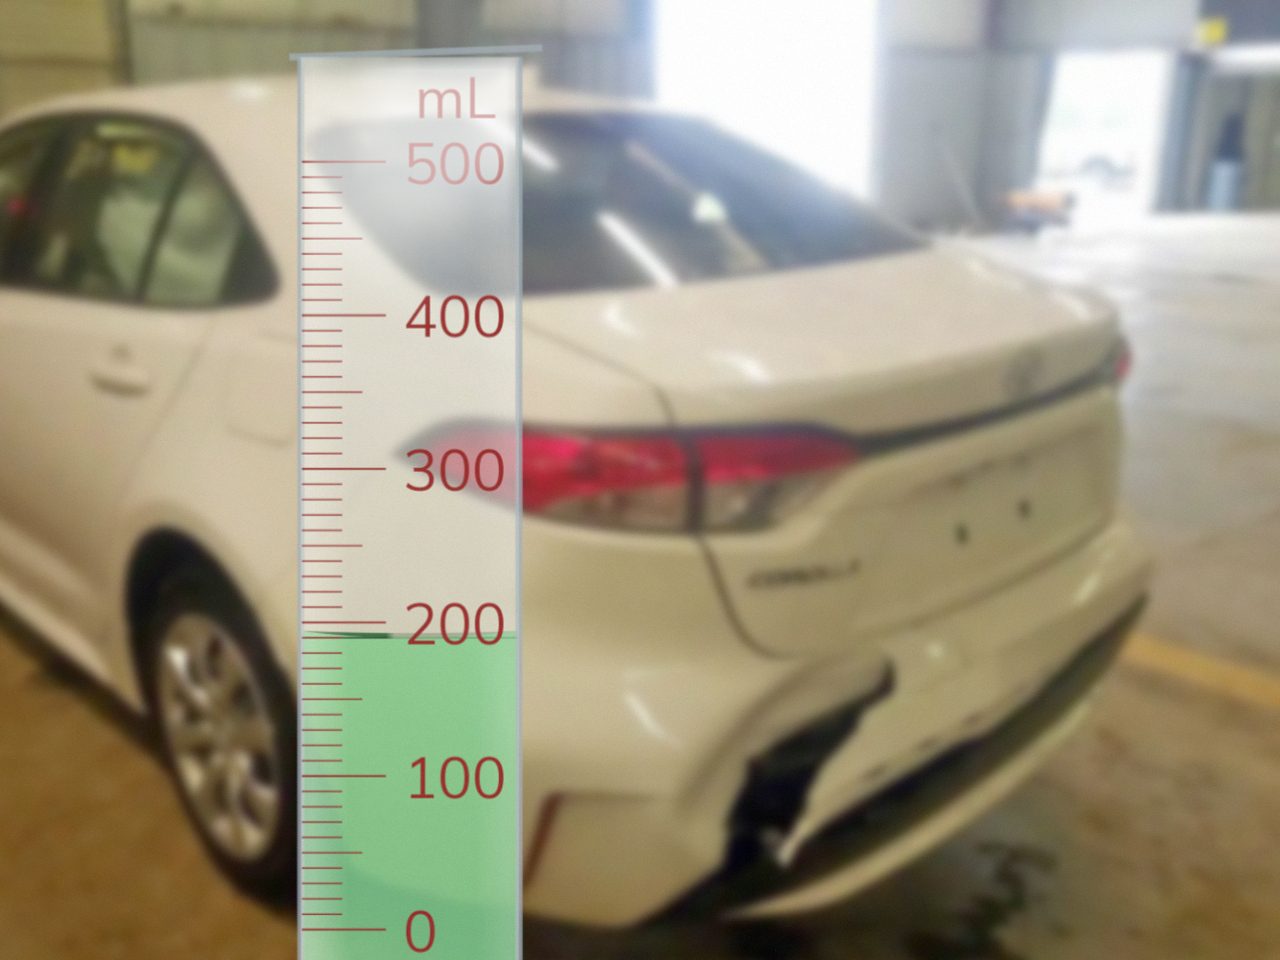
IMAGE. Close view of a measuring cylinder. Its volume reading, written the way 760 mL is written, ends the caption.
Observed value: 190 mL
